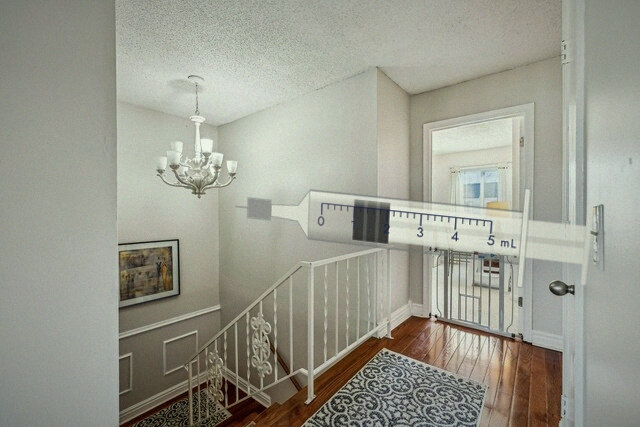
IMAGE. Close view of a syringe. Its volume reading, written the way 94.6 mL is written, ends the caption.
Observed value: 1 mL
